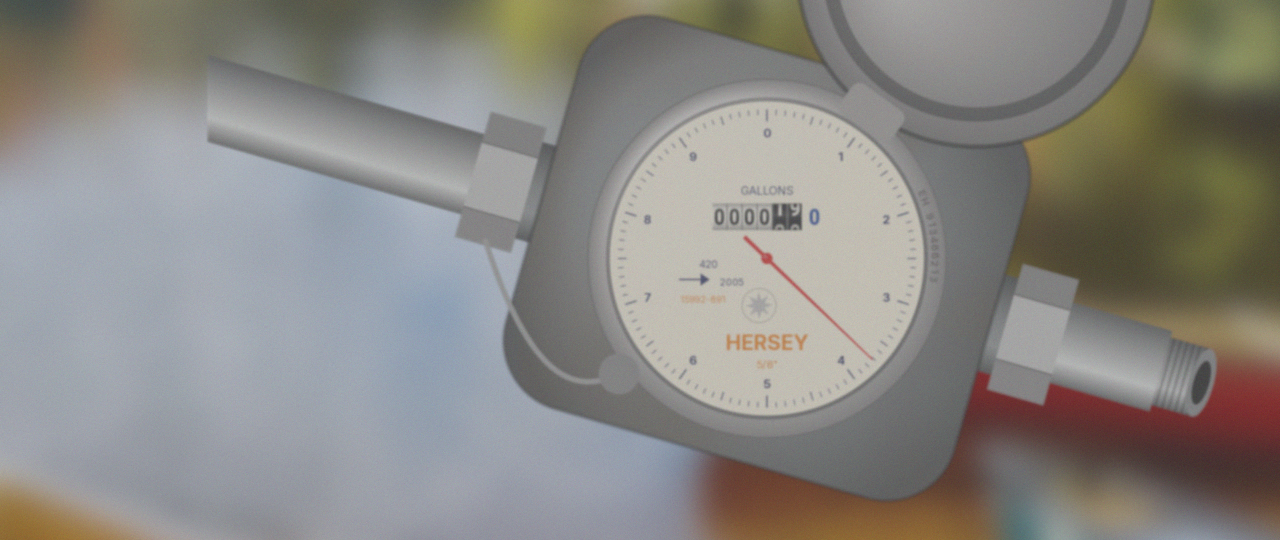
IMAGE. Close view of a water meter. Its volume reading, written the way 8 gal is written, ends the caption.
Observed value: 193.7 gal
